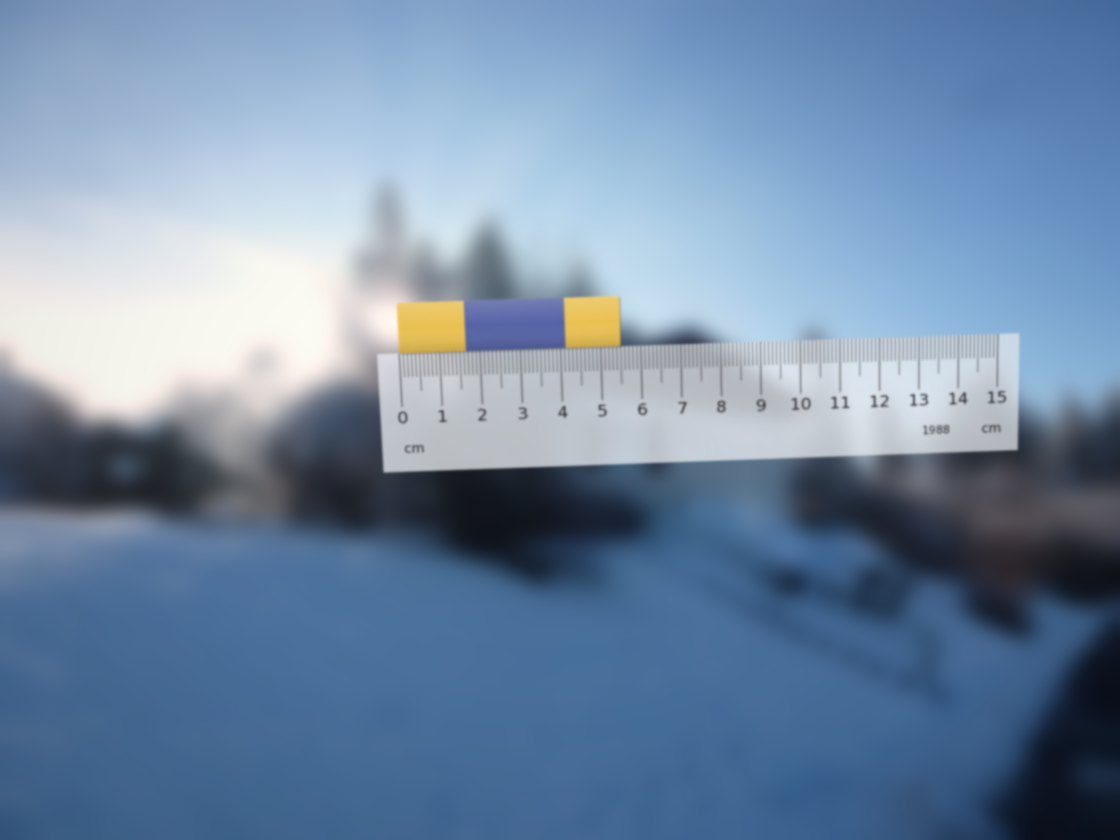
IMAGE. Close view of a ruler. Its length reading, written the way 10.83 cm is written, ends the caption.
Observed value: 5.5 cm
